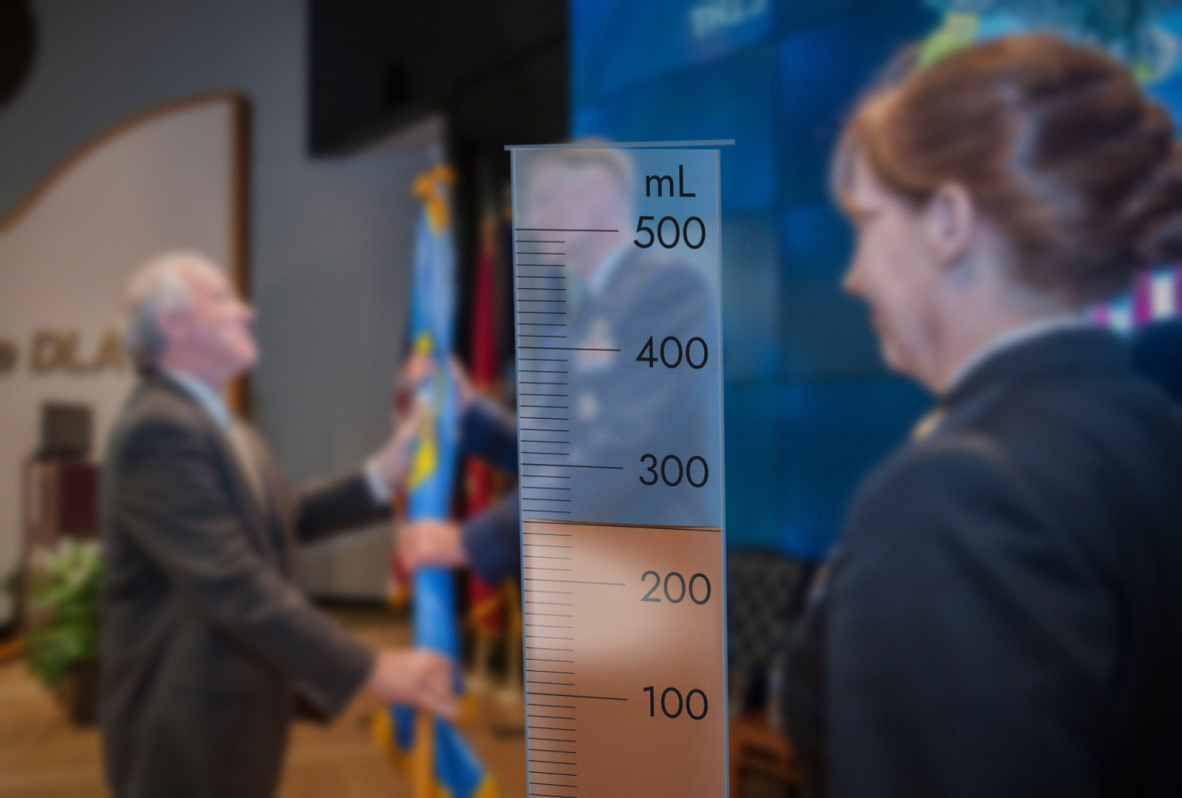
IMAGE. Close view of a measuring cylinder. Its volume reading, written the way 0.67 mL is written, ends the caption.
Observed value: 250 mL
